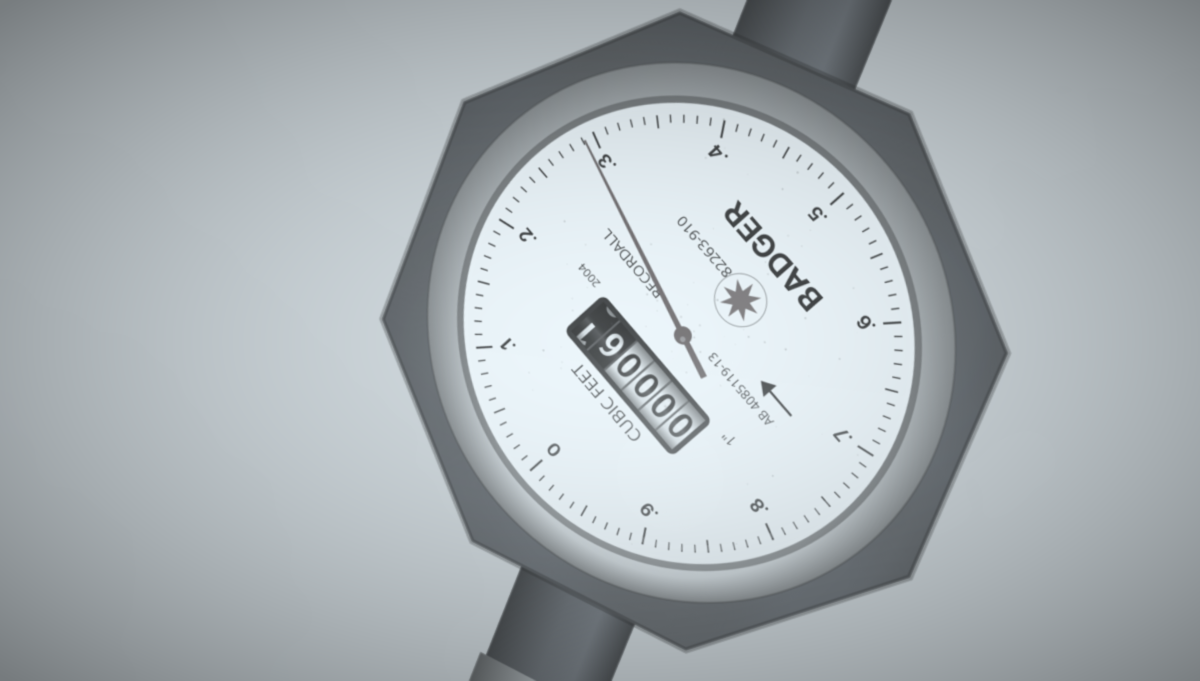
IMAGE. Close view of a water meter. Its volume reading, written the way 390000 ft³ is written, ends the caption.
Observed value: 61.29 ft³
